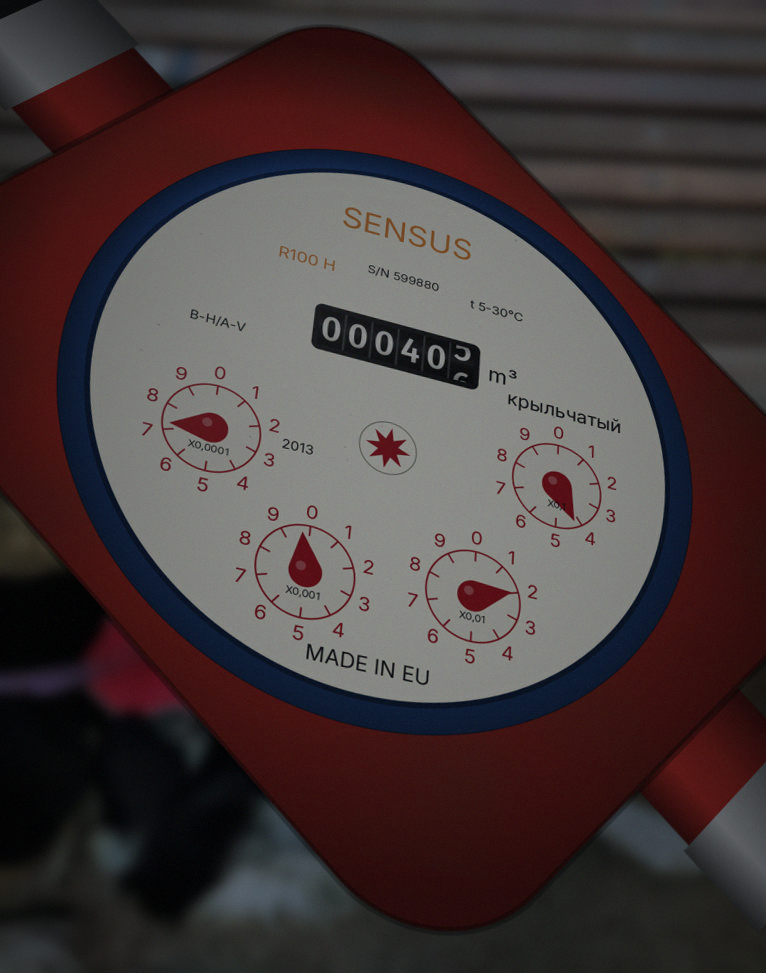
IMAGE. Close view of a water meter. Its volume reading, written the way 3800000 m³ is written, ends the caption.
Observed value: 405.4197 m³
